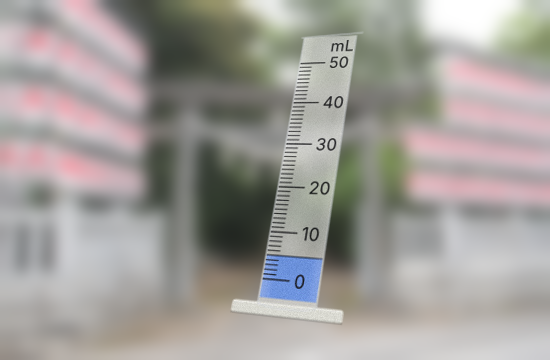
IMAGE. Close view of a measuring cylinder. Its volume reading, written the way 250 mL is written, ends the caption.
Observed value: 5 mL
